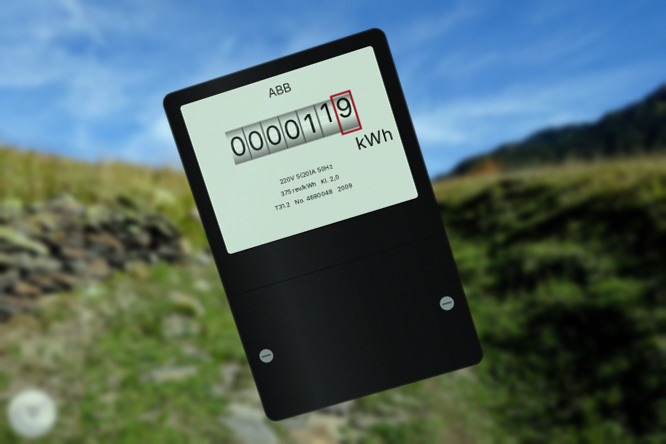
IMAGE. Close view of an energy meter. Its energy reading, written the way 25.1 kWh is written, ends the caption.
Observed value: 11.9 kWh
